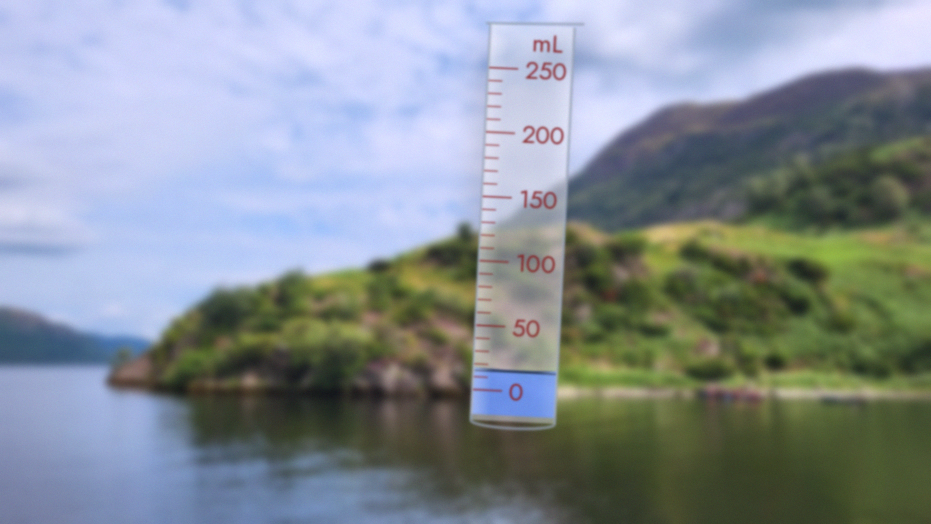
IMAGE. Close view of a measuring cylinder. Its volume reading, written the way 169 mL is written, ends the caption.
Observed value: 15 mL
